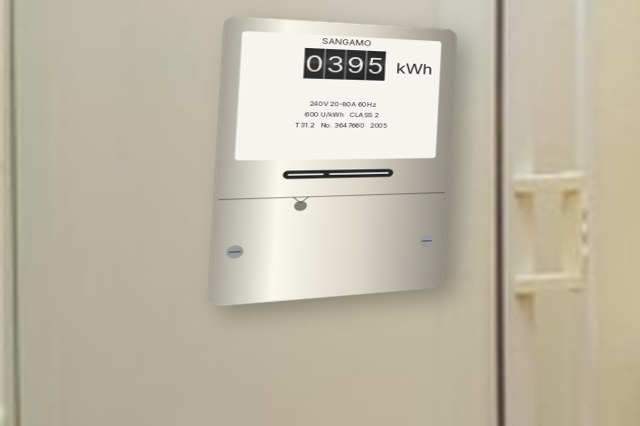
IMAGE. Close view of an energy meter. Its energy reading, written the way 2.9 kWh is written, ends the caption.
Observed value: 395 kWh
